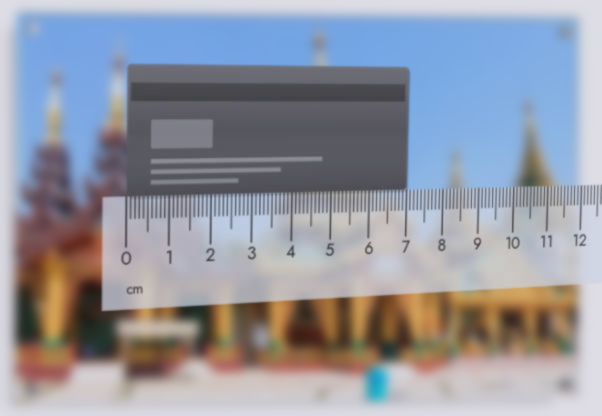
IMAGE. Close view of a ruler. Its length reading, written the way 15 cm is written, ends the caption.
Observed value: 7 cm
